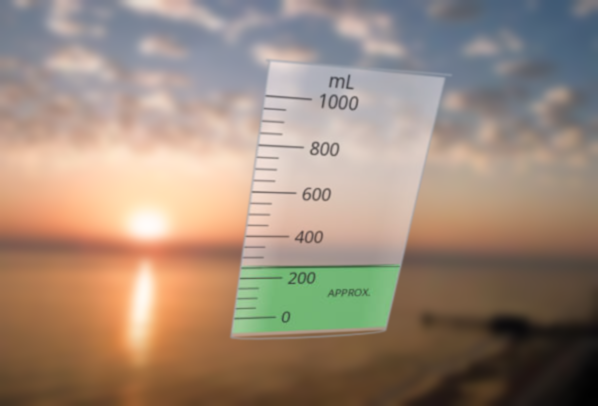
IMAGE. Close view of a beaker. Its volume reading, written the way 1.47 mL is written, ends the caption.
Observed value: 250 mL
